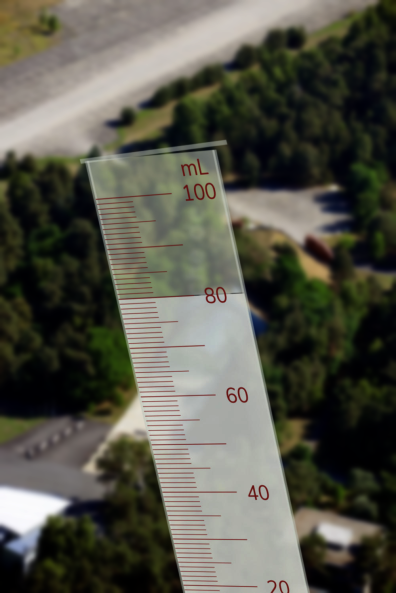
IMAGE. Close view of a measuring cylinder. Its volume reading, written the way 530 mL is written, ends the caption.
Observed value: 80 mL
